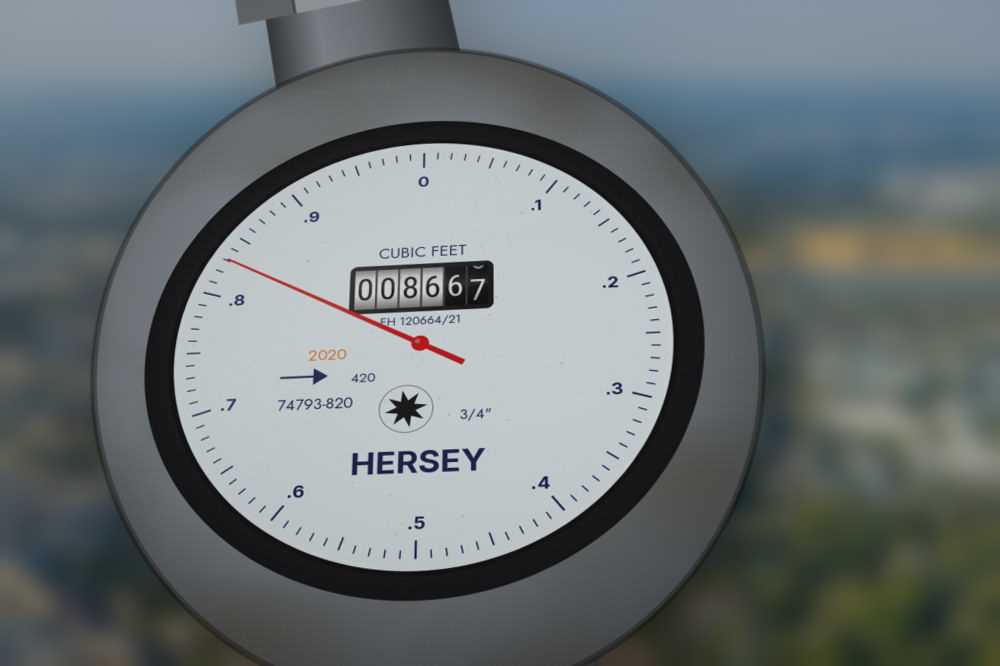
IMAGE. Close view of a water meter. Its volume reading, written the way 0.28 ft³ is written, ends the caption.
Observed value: 8666.83 ft³
